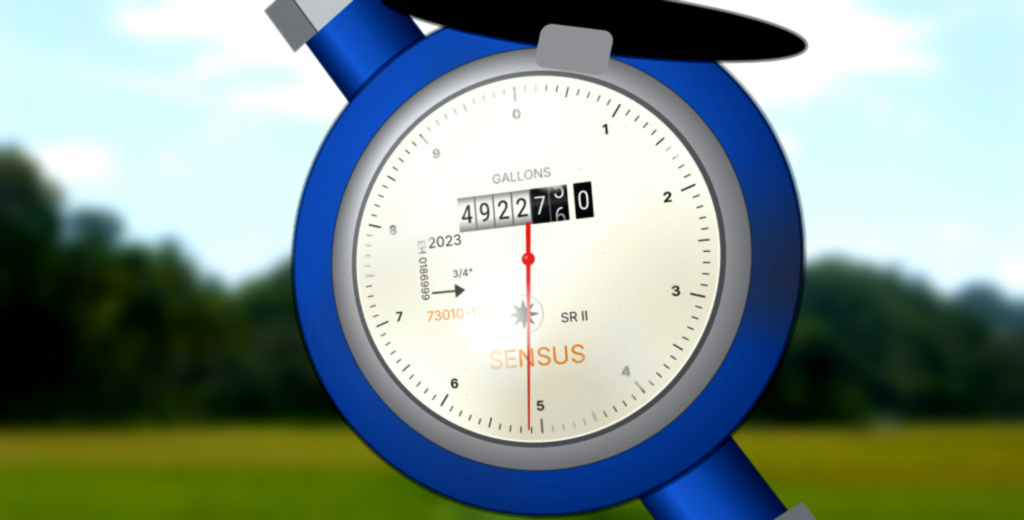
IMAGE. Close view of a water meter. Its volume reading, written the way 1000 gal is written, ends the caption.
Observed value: 4922755.1 gal
